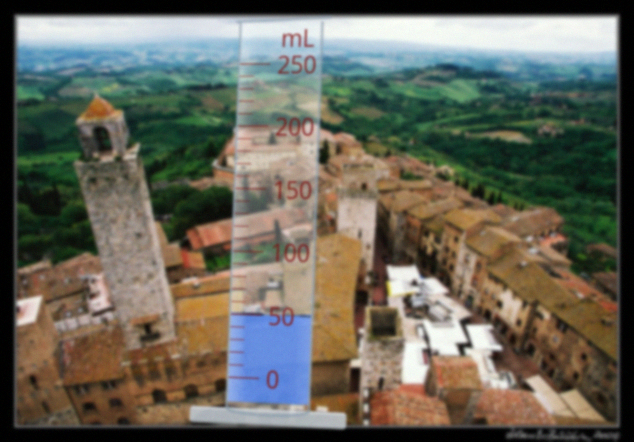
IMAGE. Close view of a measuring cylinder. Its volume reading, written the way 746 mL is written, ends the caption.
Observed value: 50 mL
